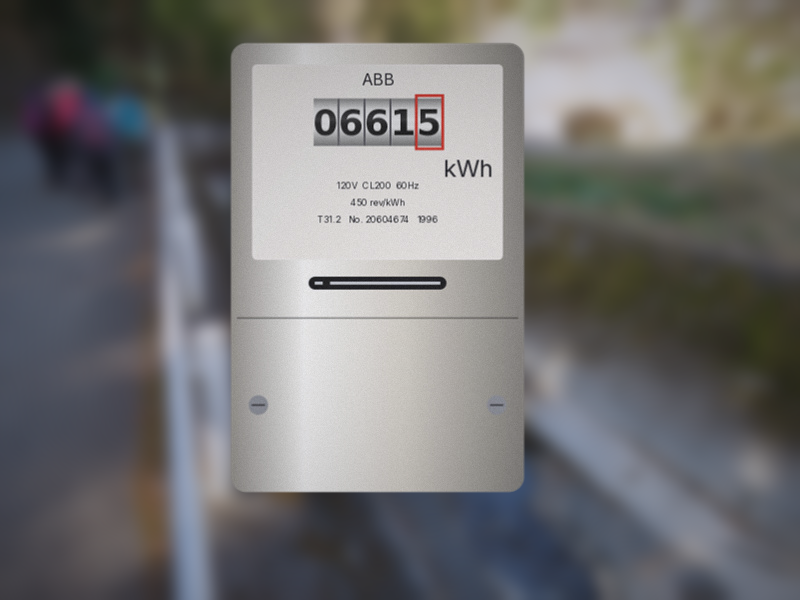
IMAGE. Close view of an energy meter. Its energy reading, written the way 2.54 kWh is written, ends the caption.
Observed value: 661.5 kWh
